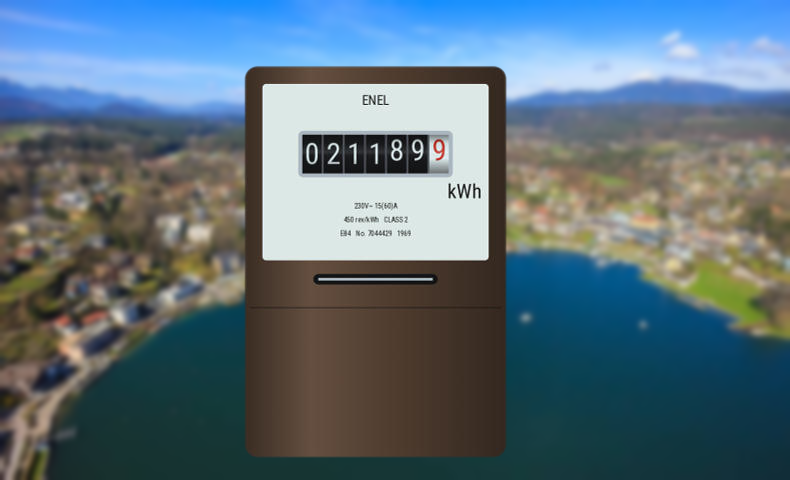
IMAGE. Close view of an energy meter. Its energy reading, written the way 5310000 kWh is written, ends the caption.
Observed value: 21189.9 kWh
